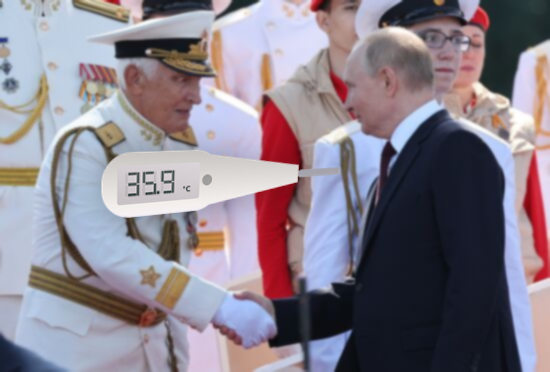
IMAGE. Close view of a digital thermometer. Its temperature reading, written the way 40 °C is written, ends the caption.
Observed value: 35.9 °C
